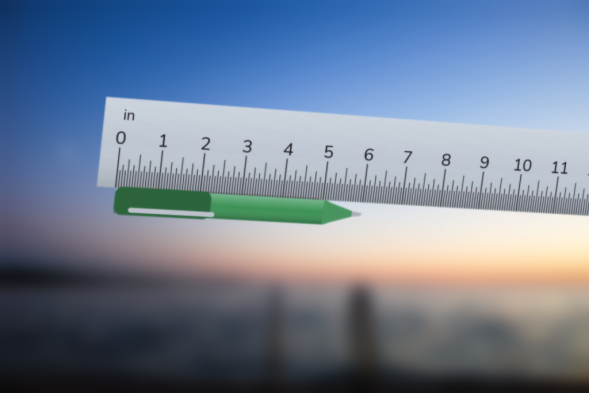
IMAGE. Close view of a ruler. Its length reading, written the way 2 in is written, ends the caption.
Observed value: 6 in
